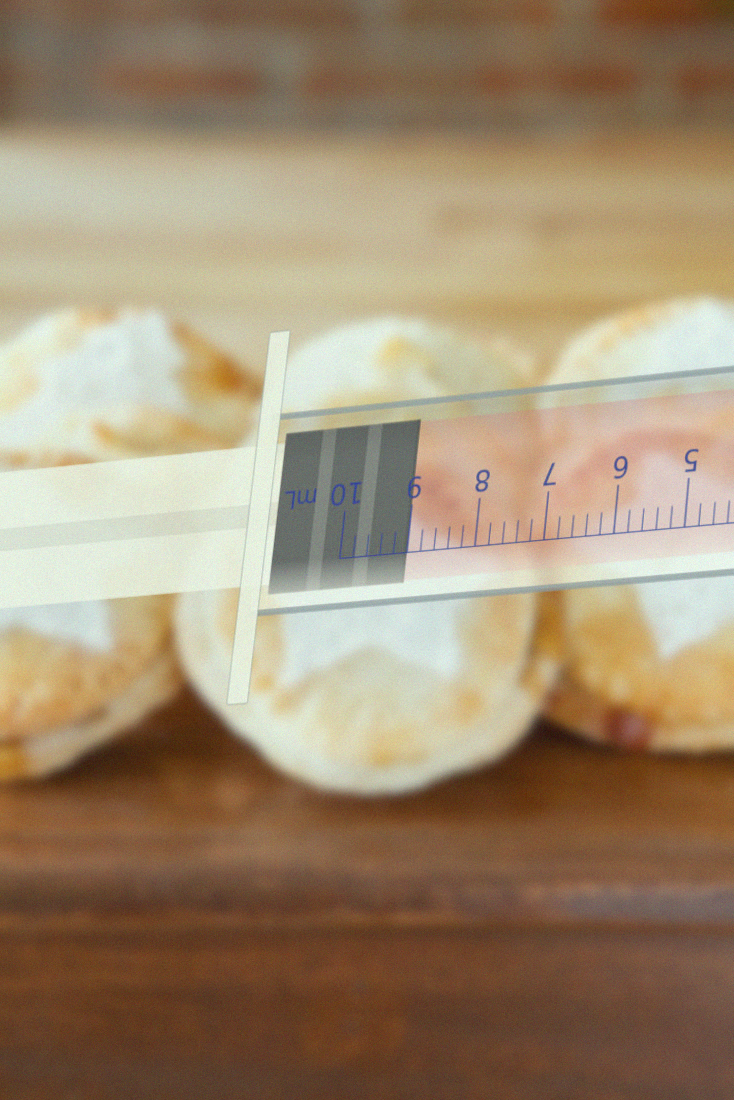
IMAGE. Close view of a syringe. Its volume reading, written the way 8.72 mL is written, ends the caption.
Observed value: 9 mL
